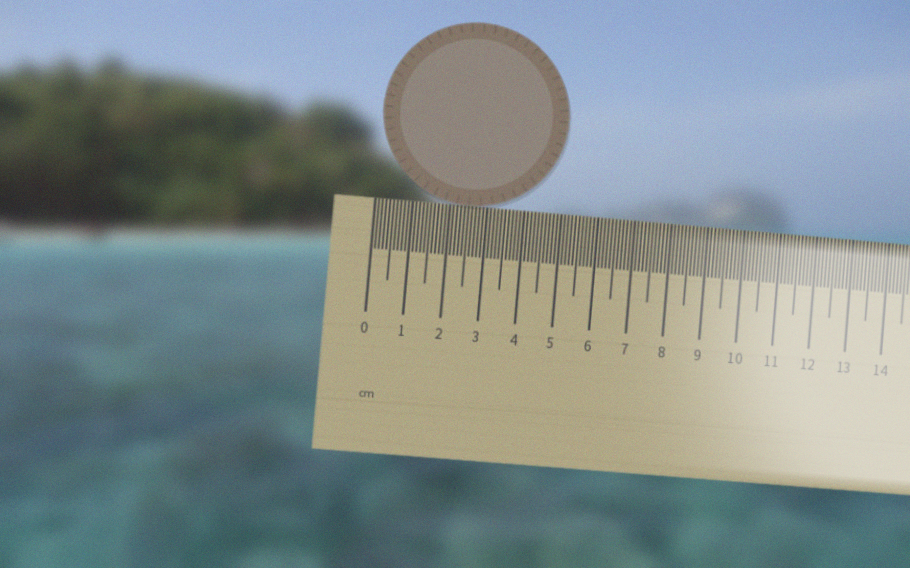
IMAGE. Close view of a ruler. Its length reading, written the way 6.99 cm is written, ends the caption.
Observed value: 5 cm
